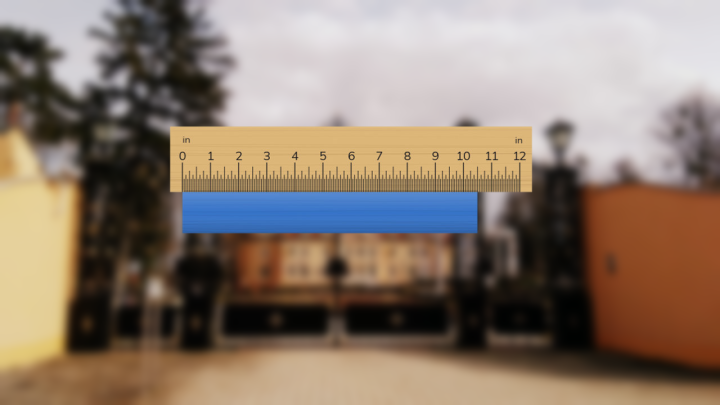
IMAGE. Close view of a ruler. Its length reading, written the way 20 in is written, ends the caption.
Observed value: 10.5 in
